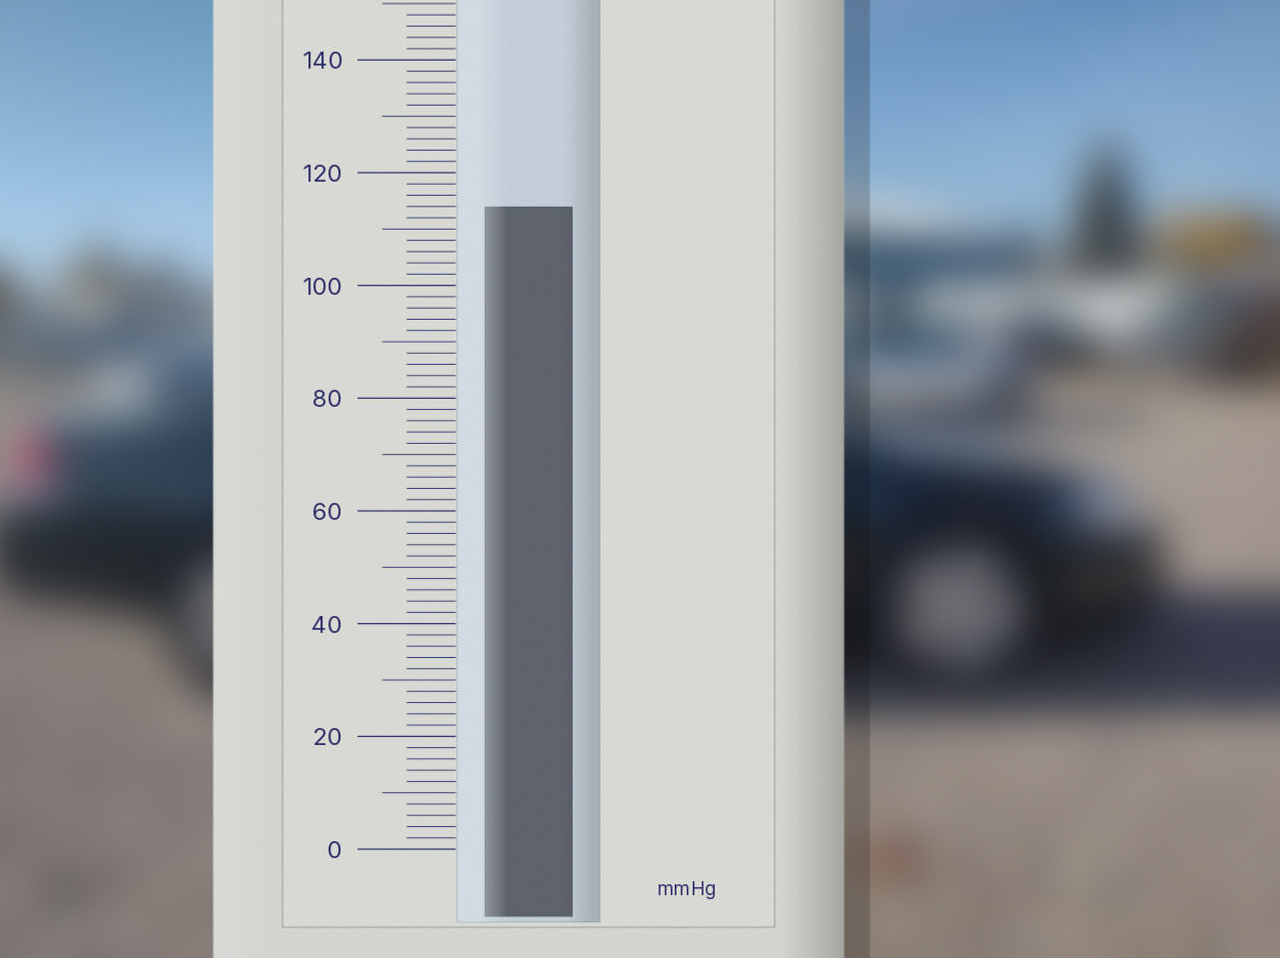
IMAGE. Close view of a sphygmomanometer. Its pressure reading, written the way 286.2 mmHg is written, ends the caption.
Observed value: 114 mmHg
